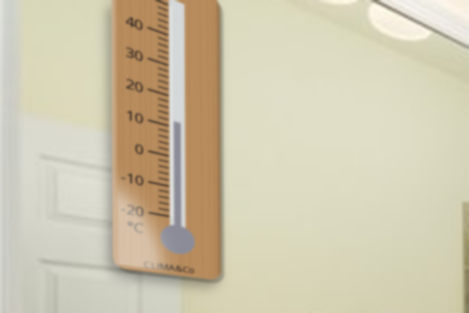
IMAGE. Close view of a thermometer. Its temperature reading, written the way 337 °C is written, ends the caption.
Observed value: 12 °C
